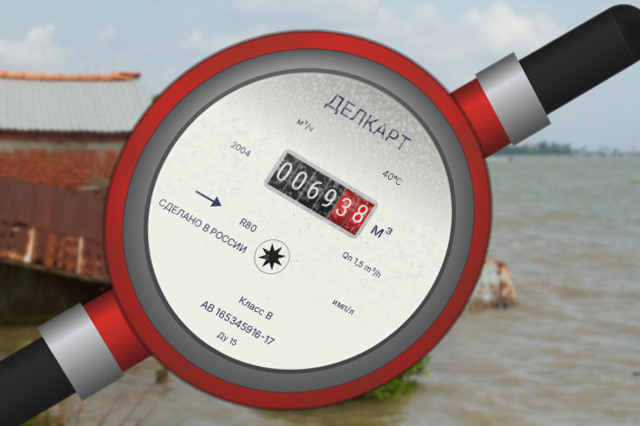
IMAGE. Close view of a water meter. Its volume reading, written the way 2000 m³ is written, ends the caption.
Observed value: 69.38 m³
